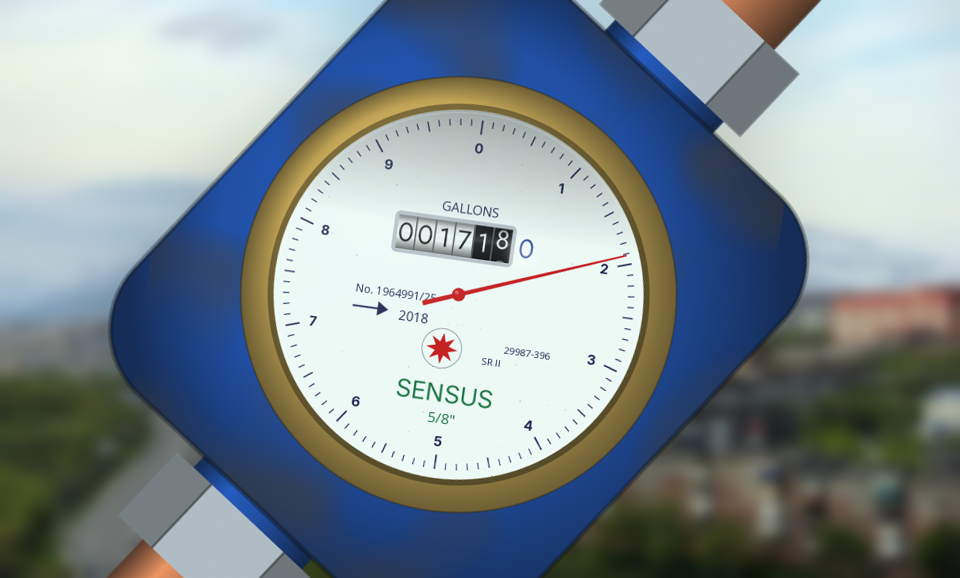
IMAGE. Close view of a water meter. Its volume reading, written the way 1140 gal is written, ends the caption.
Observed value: 17181.9 gal
